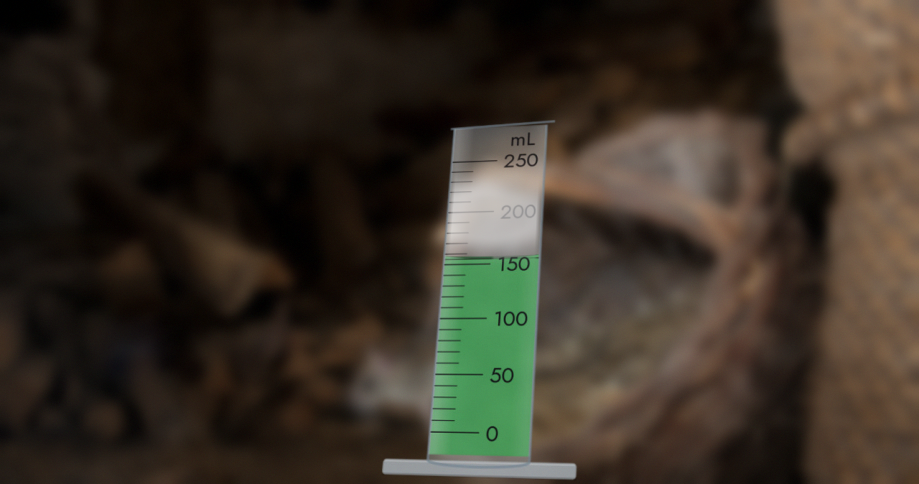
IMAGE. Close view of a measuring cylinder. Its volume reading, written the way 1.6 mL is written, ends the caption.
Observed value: 155 mL
